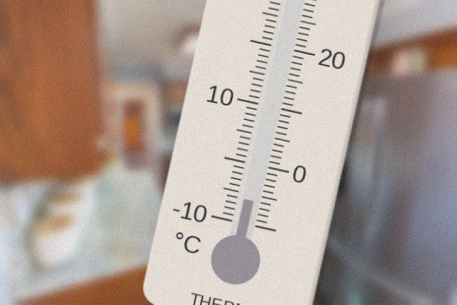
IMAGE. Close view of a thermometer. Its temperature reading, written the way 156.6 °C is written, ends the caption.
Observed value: -6 °C
